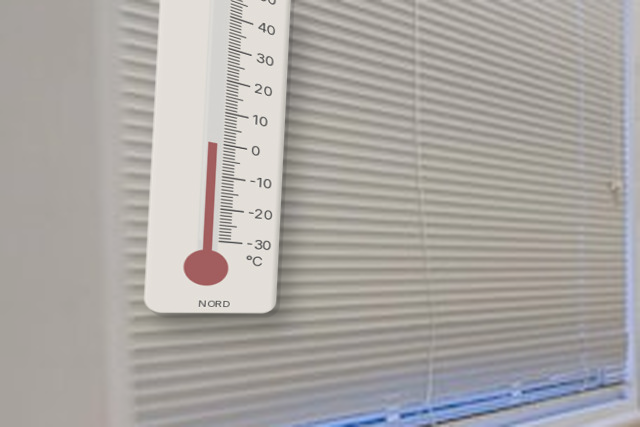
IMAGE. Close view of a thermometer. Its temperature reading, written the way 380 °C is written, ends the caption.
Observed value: 0 °C
